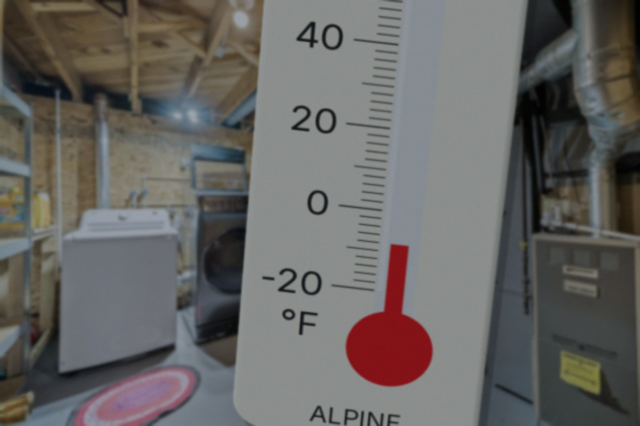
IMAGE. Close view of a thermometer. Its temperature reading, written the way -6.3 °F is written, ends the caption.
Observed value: -8 °F
